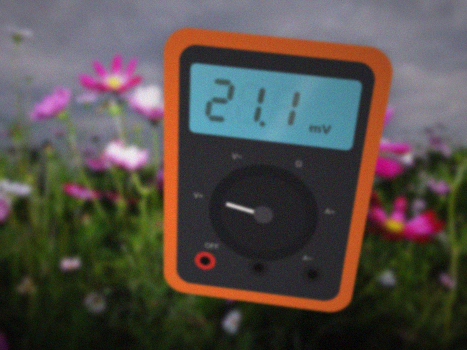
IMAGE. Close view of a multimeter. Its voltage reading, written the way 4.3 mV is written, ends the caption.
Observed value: 21.1 mV
